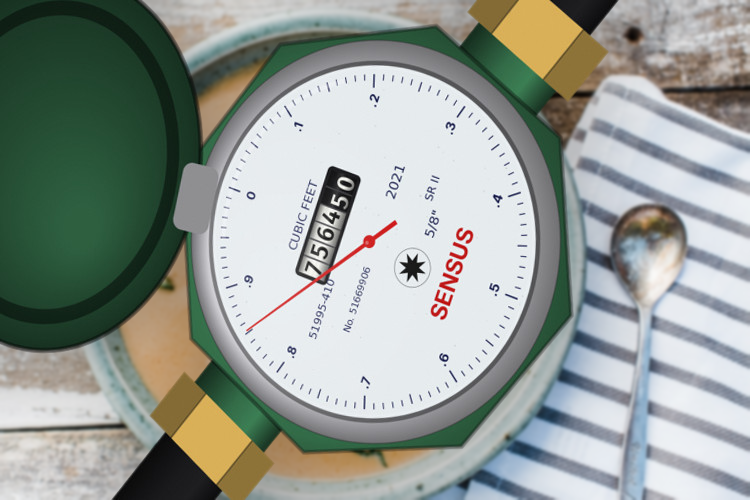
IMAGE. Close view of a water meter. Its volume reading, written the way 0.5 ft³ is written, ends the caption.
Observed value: 756449.85 ft³
